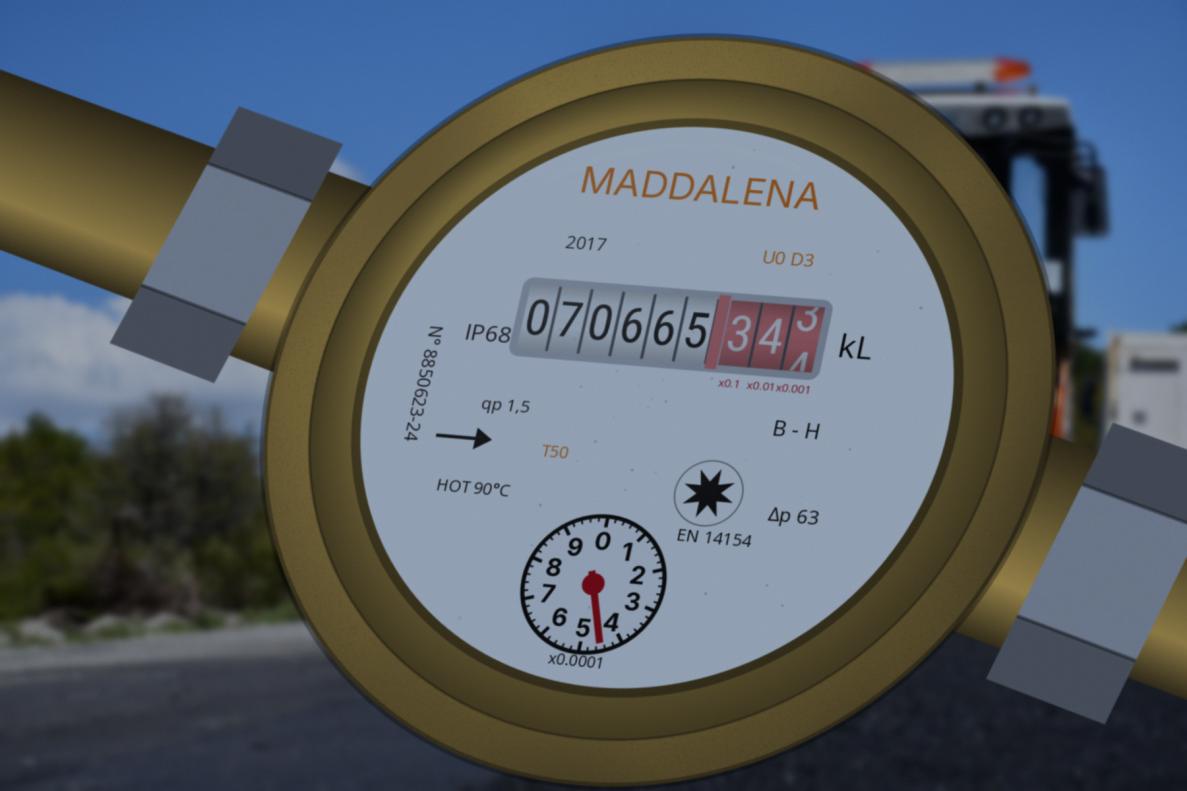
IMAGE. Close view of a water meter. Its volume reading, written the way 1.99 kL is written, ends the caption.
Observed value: 70665.3434 kL
